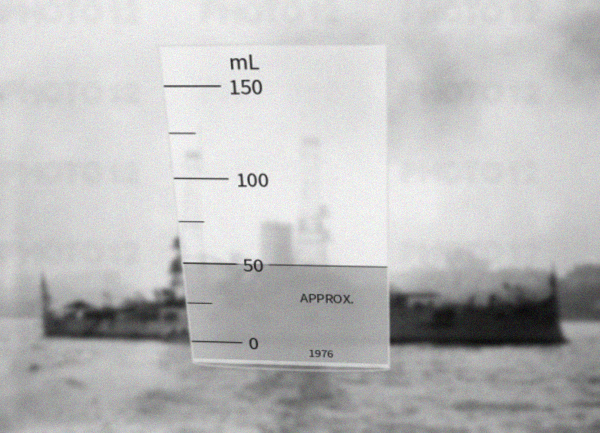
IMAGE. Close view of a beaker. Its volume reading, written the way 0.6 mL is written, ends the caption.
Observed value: 50 mL
